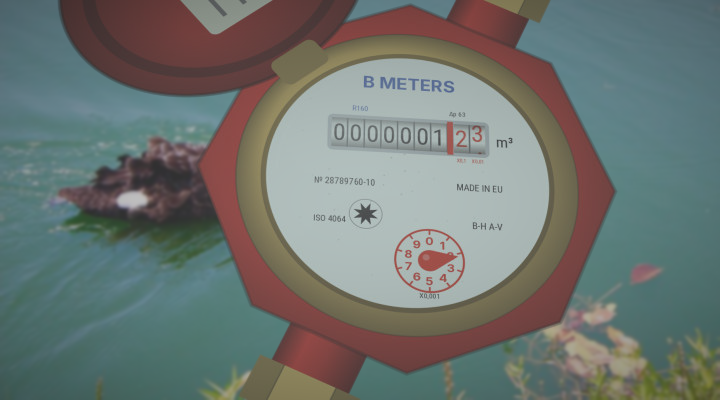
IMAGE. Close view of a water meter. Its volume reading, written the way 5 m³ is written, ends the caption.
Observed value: 1.232 m³
